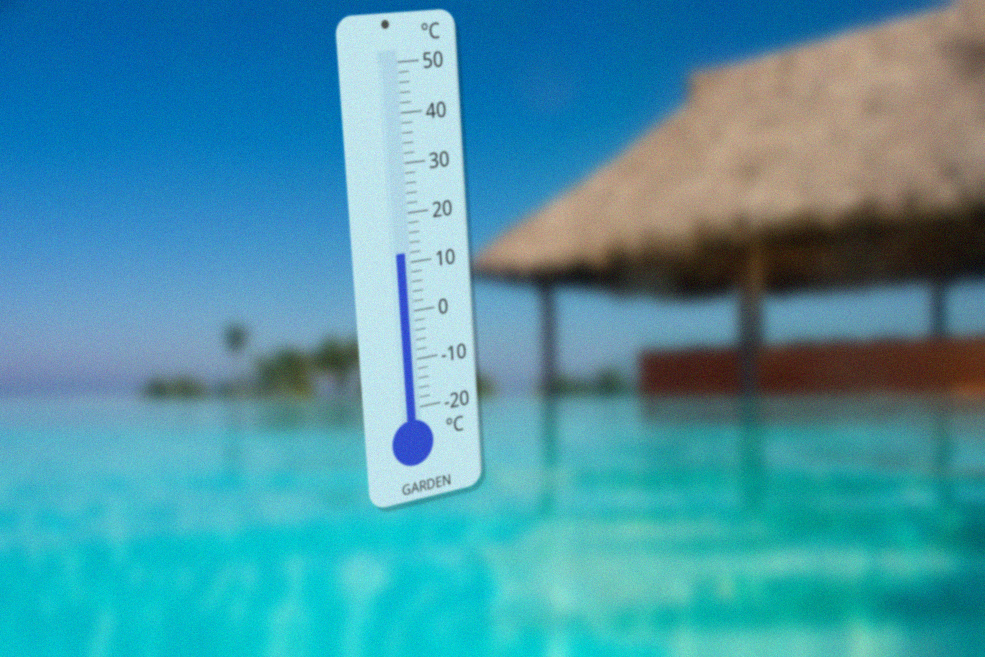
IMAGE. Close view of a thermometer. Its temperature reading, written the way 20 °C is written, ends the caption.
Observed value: 12 °C
